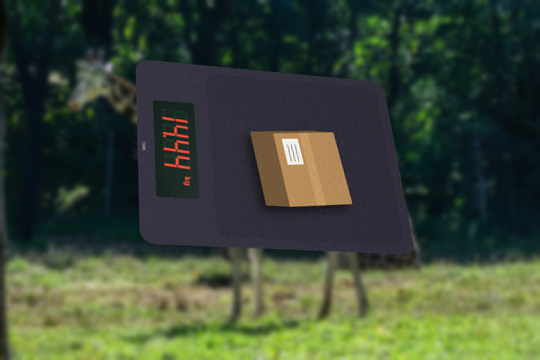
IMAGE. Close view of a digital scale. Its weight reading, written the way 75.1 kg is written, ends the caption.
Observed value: 14.44 kg
